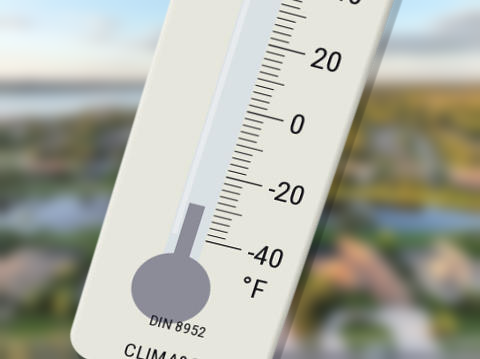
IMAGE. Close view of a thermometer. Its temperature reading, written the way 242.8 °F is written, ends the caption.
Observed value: -30 °F
